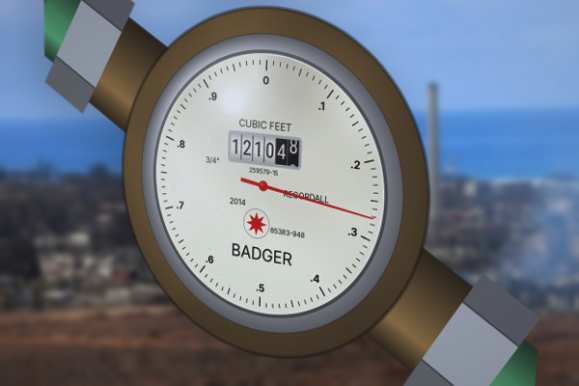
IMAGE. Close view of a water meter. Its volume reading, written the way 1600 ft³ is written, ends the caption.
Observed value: 121048.27 ft³
